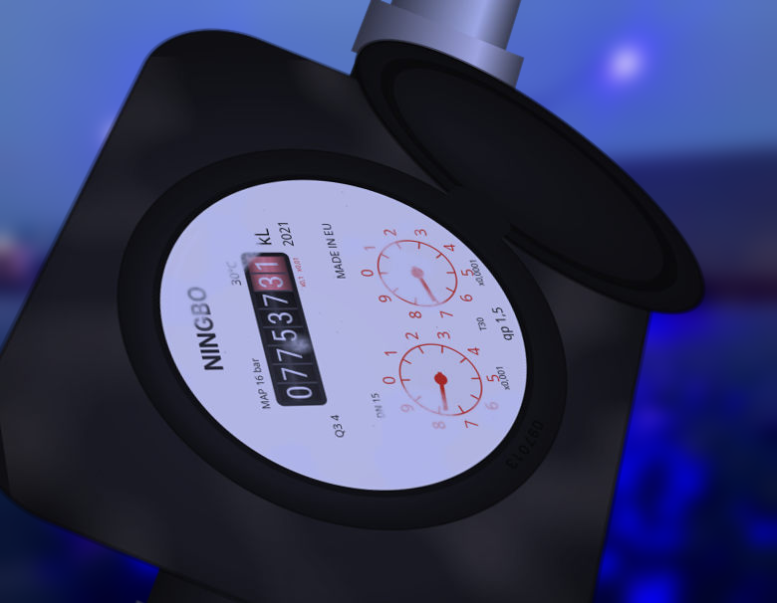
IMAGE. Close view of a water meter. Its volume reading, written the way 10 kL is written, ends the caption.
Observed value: 77537.3177 kL
